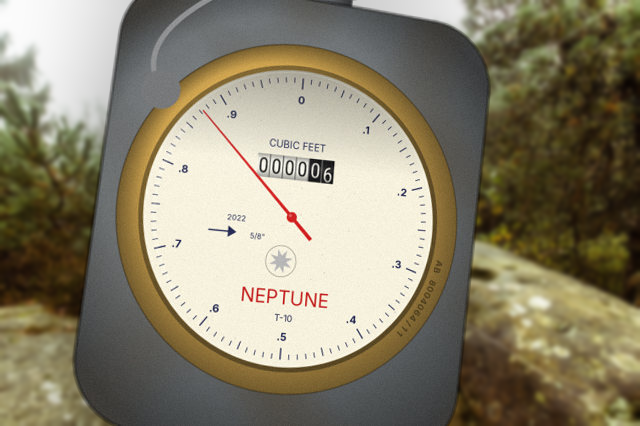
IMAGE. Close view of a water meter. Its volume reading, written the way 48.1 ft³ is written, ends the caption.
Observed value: 5.87 ft³
